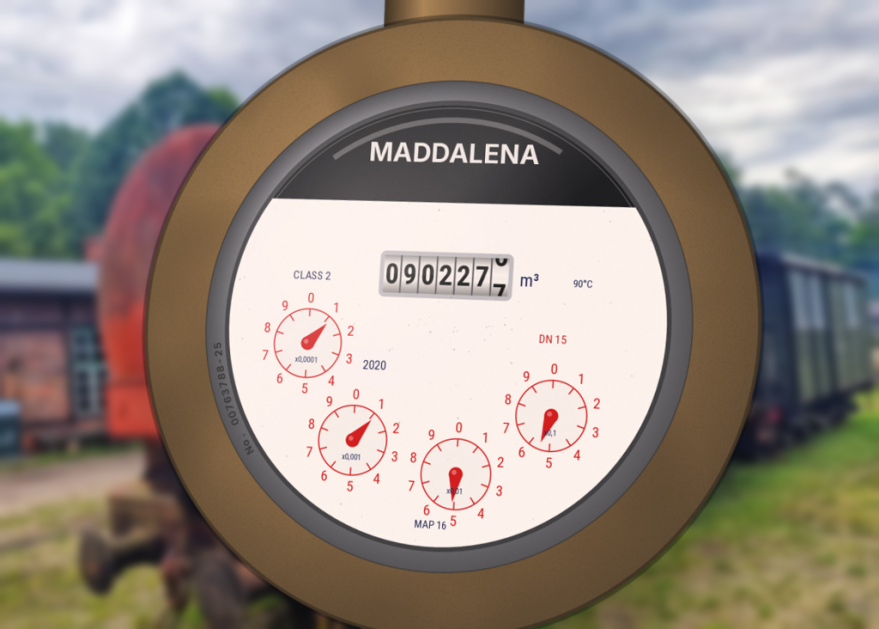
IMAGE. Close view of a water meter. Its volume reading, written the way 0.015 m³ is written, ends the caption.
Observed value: 902276.5511 m³
